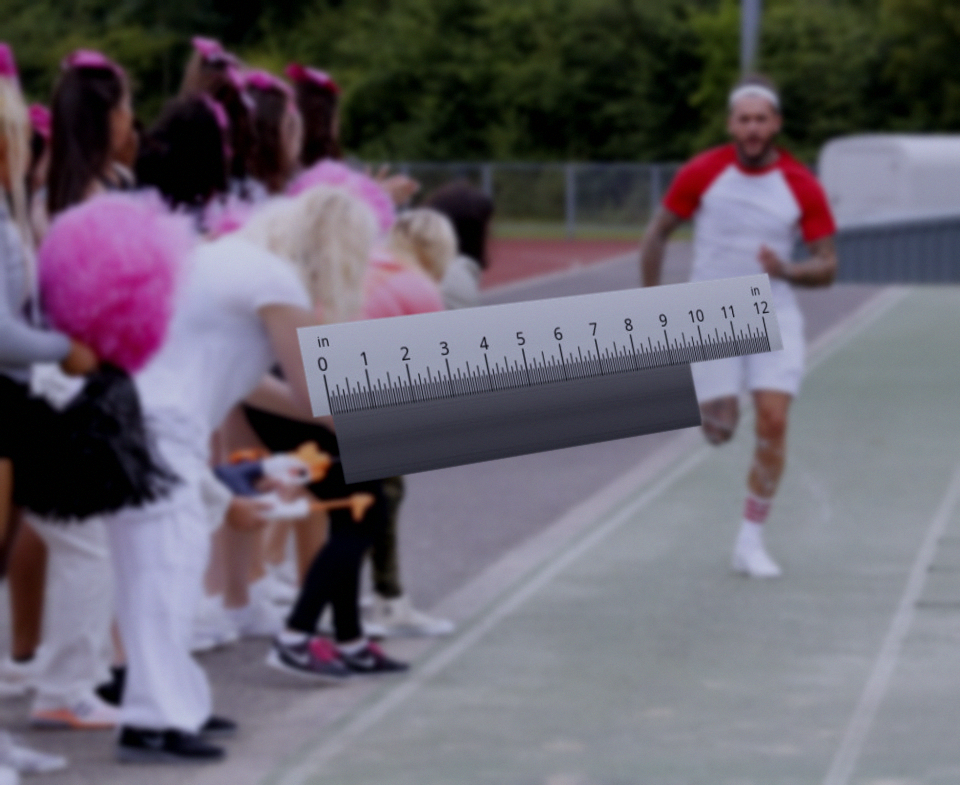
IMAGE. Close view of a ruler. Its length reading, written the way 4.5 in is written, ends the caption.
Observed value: 9.5 in
